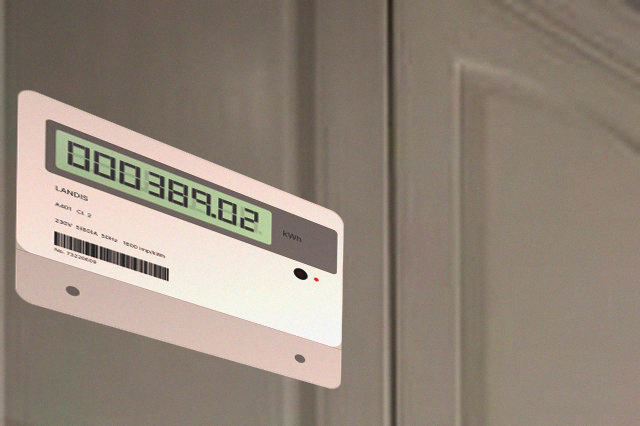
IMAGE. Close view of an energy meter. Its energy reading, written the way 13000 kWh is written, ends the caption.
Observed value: 389.02 kWh
